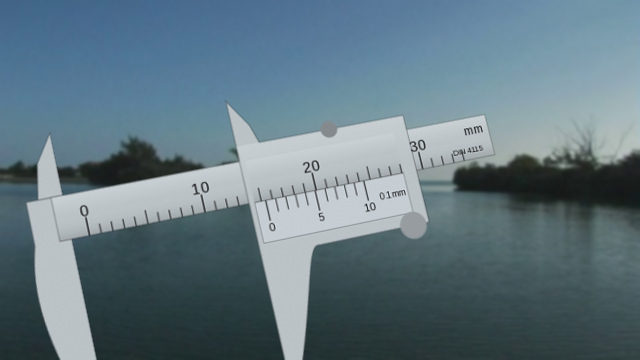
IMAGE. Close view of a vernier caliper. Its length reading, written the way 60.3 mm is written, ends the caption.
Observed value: 15.4 mm
